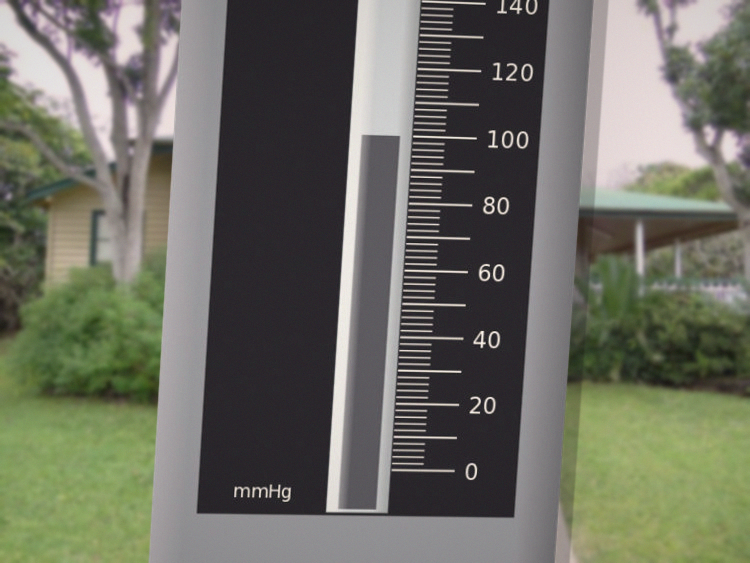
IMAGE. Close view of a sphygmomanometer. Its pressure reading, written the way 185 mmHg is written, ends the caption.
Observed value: 100 mmHg
